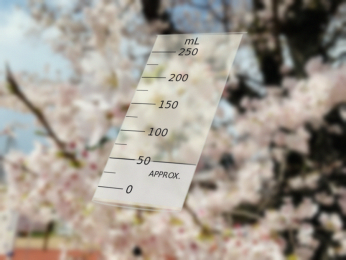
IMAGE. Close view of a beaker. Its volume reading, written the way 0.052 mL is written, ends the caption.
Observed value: 50 mL
